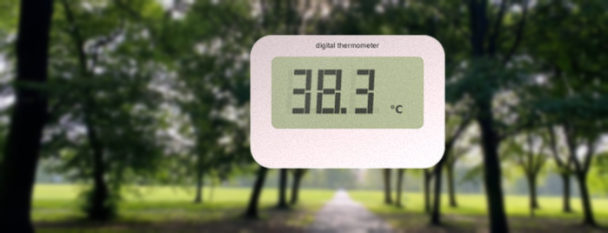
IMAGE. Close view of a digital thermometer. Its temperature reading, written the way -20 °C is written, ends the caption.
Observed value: 38.3 °C
